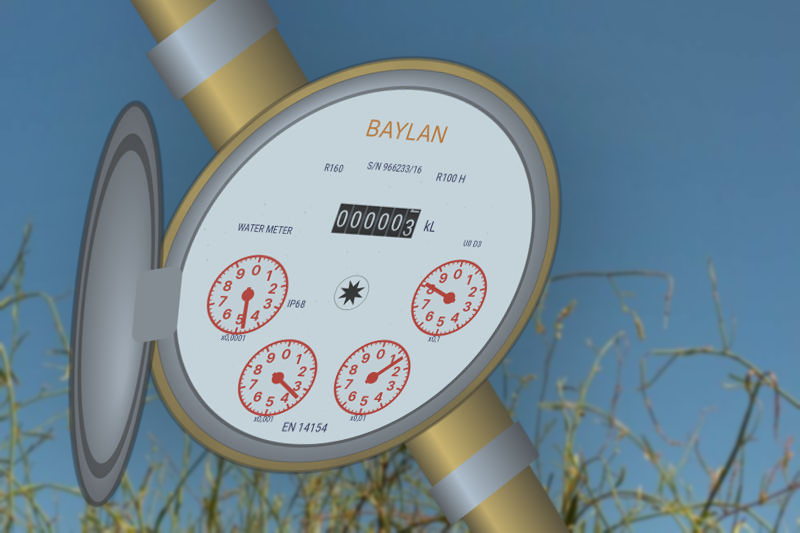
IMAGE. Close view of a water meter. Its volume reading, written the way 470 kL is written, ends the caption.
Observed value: 2.8134 kL
